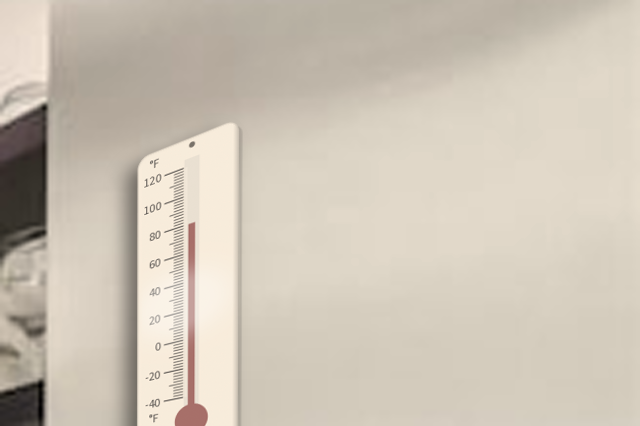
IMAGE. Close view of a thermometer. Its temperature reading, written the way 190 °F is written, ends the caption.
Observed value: 80 °F
